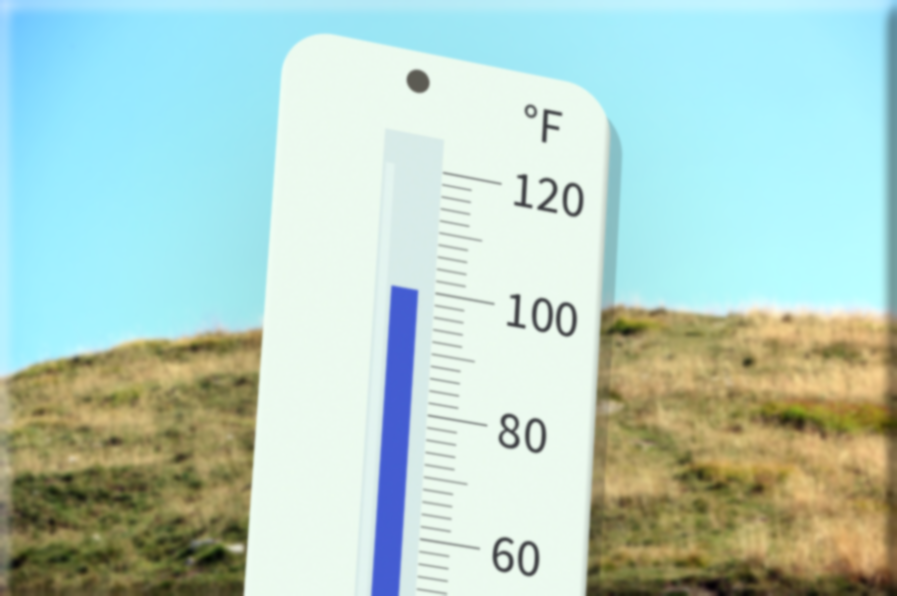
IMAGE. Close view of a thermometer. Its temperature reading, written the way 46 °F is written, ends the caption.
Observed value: 100 °F
